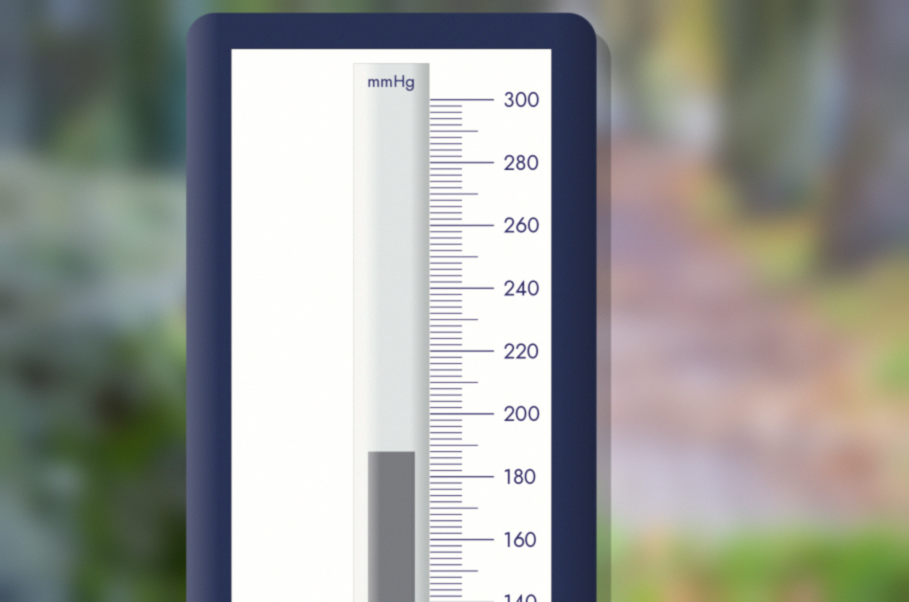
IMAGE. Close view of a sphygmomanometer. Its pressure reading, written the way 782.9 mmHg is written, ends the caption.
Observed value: 188 mmHg
